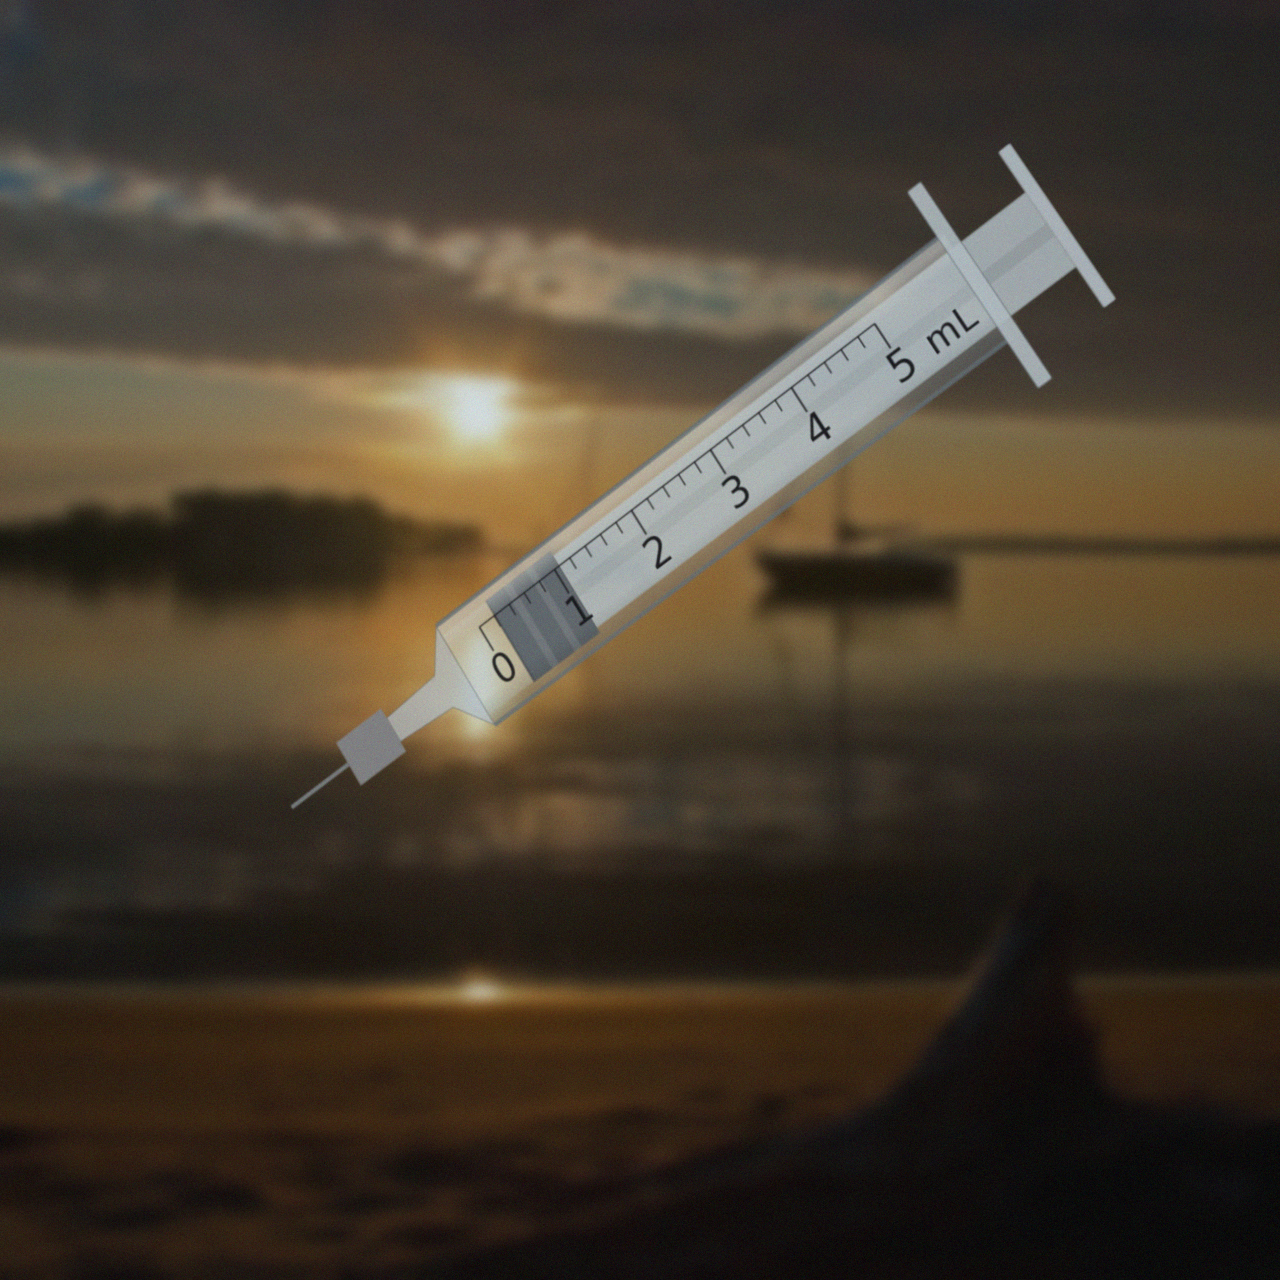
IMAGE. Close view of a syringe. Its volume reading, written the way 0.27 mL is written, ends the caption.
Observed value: 0.2 mL
